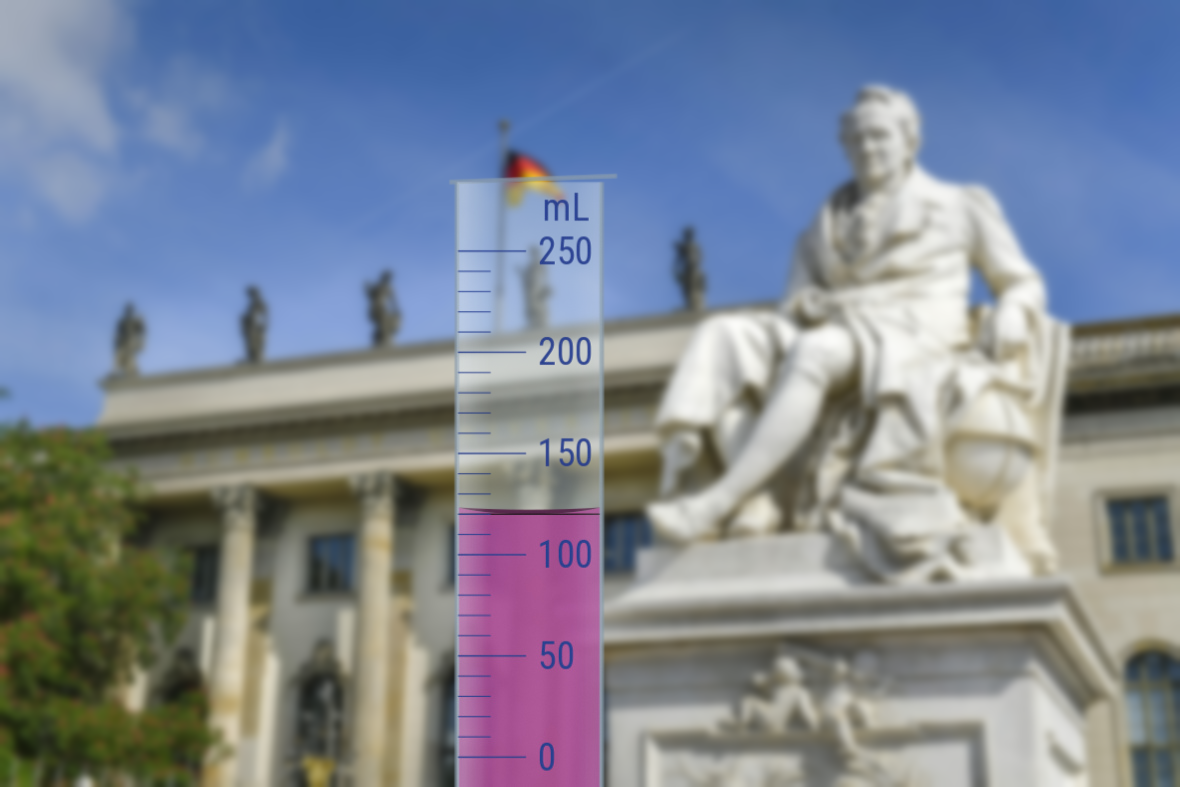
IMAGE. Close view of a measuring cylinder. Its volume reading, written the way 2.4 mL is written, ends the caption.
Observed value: 120 mL
